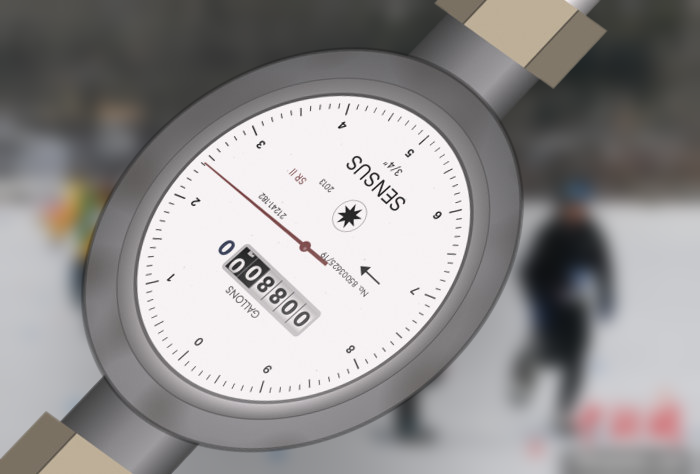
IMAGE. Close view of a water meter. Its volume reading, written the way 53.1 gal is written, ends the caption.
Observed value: 88002.4 gal
